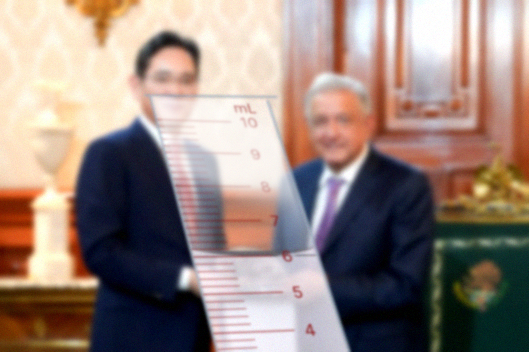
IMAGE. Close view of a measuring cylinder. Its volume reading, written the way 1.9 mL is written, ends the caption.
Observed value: 6 mL
